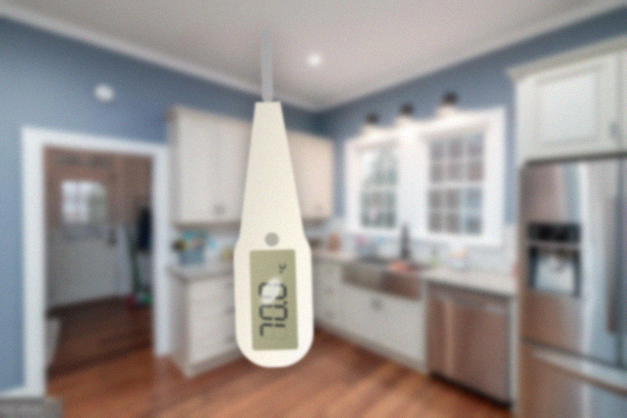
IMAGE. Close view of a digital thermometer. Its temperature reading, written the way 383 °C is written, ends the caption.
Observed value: 70.0 °C
